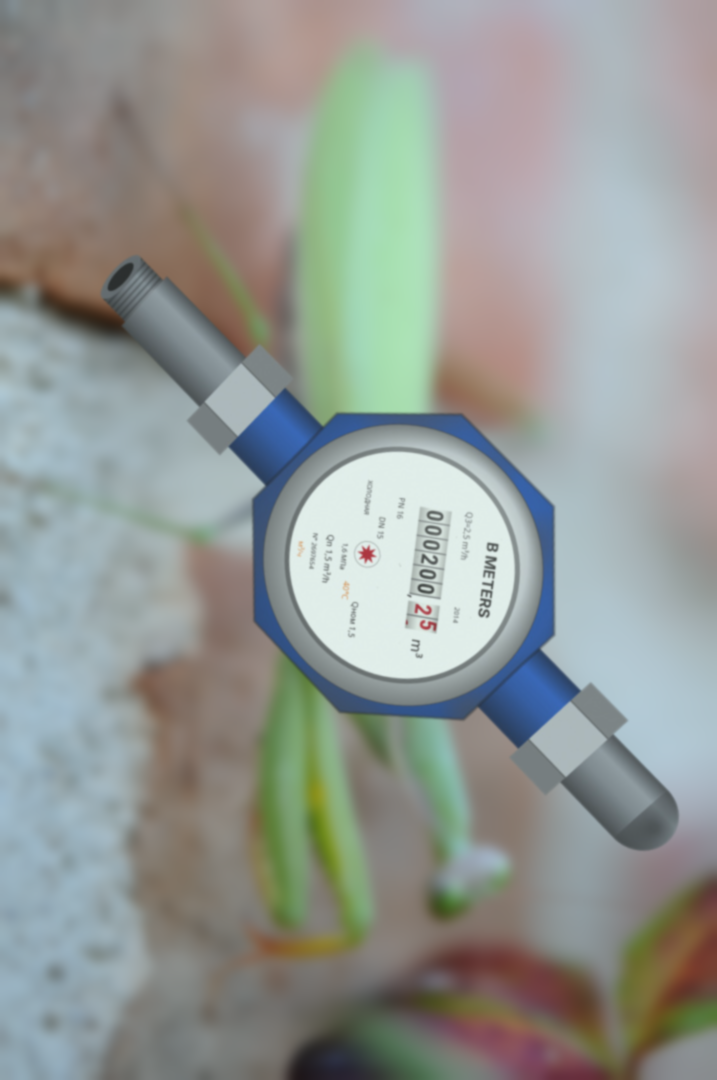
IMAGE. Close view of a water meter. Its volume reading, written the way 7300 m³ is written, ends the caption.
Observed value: 200.25 m³
